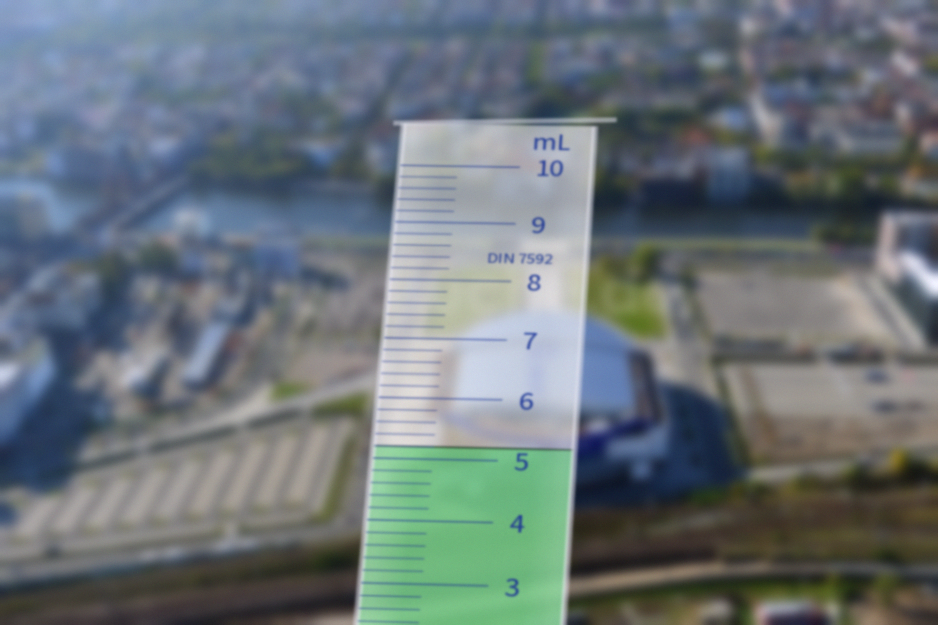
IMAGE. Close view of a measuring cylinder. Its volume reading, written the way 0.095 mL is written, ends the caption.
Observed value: 5.2 mL
